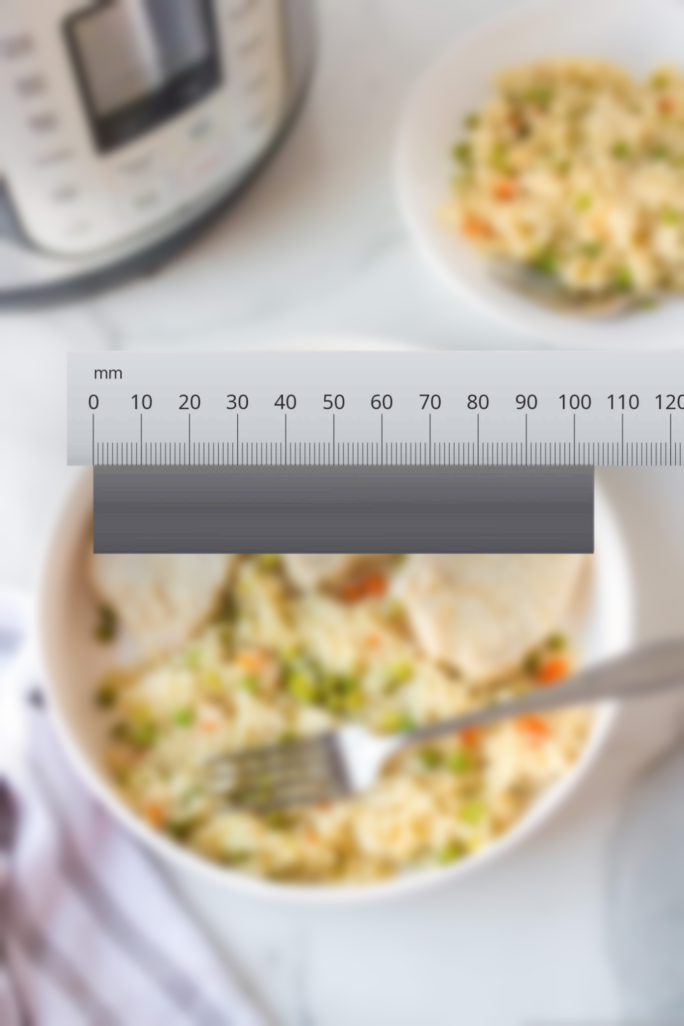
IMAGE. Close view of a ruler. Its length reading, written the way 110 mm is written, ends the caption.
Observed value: 104 mm
